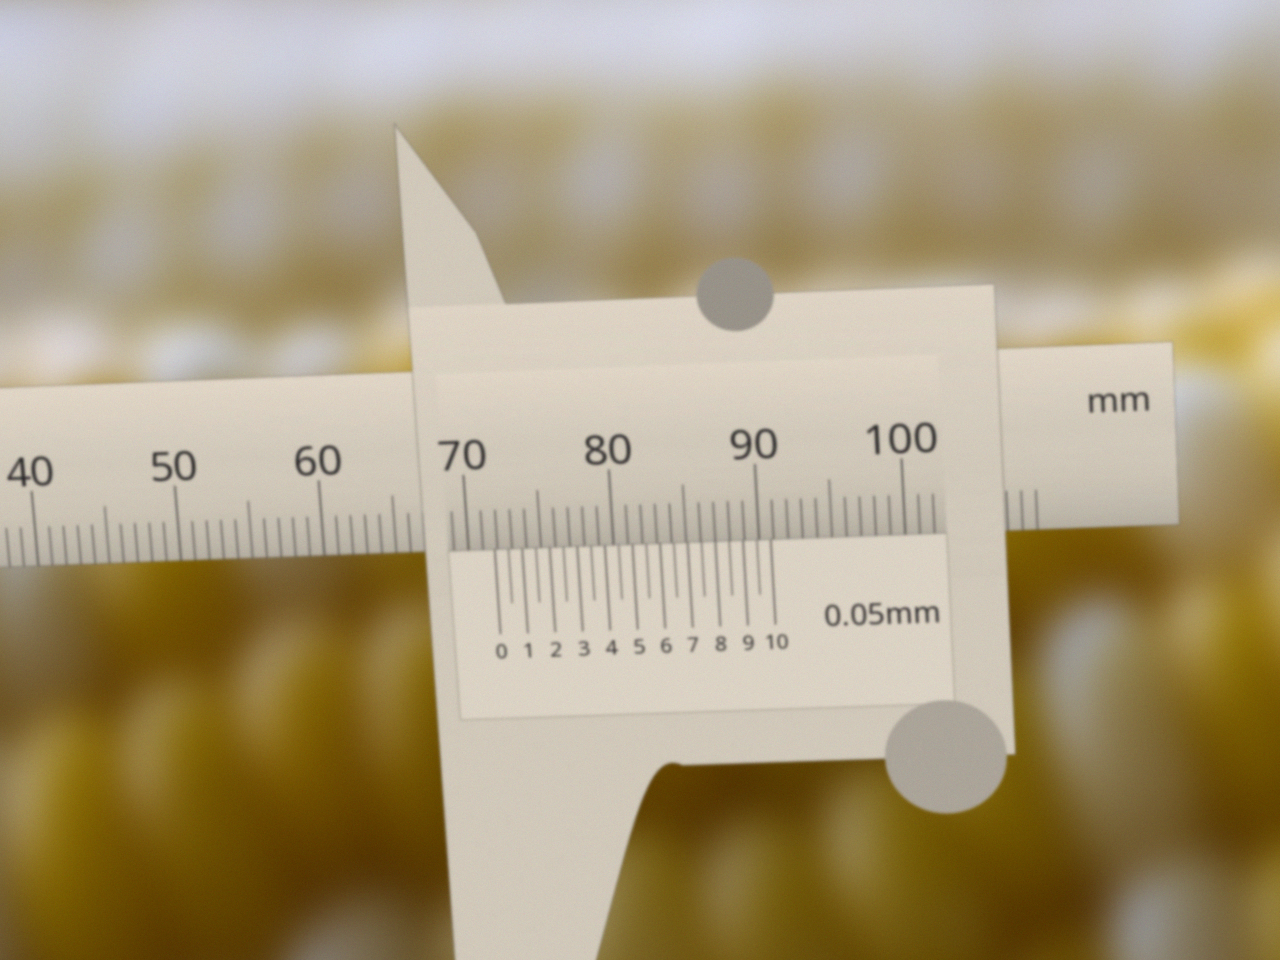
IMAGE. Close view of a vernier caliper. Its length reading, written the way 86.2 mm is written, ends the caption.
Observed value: 71.8 mm
